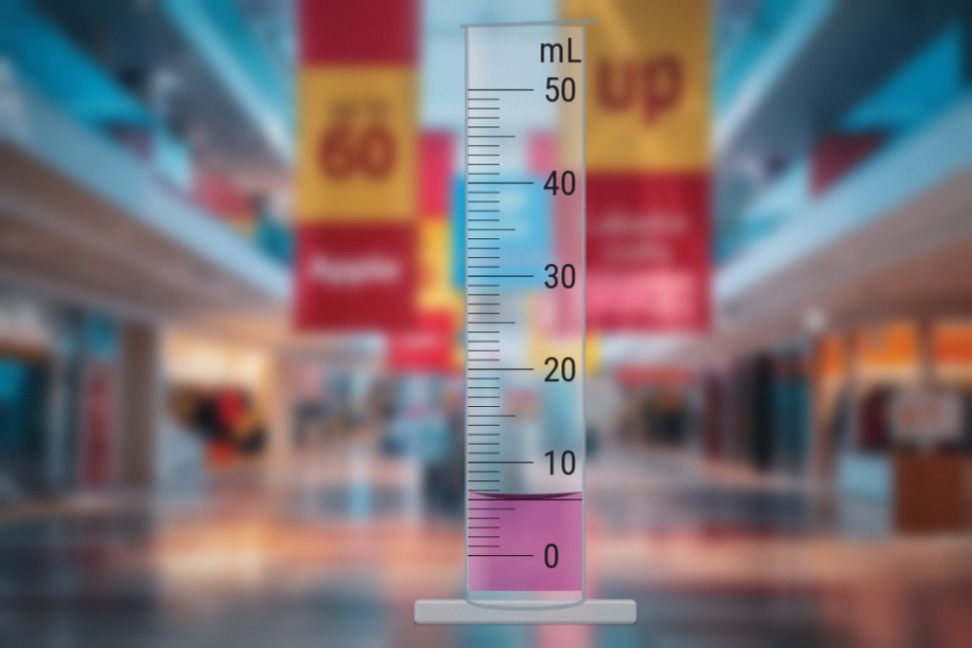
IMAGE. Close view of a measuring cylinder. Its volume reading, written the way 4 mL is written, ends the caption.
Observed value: 6 mL
